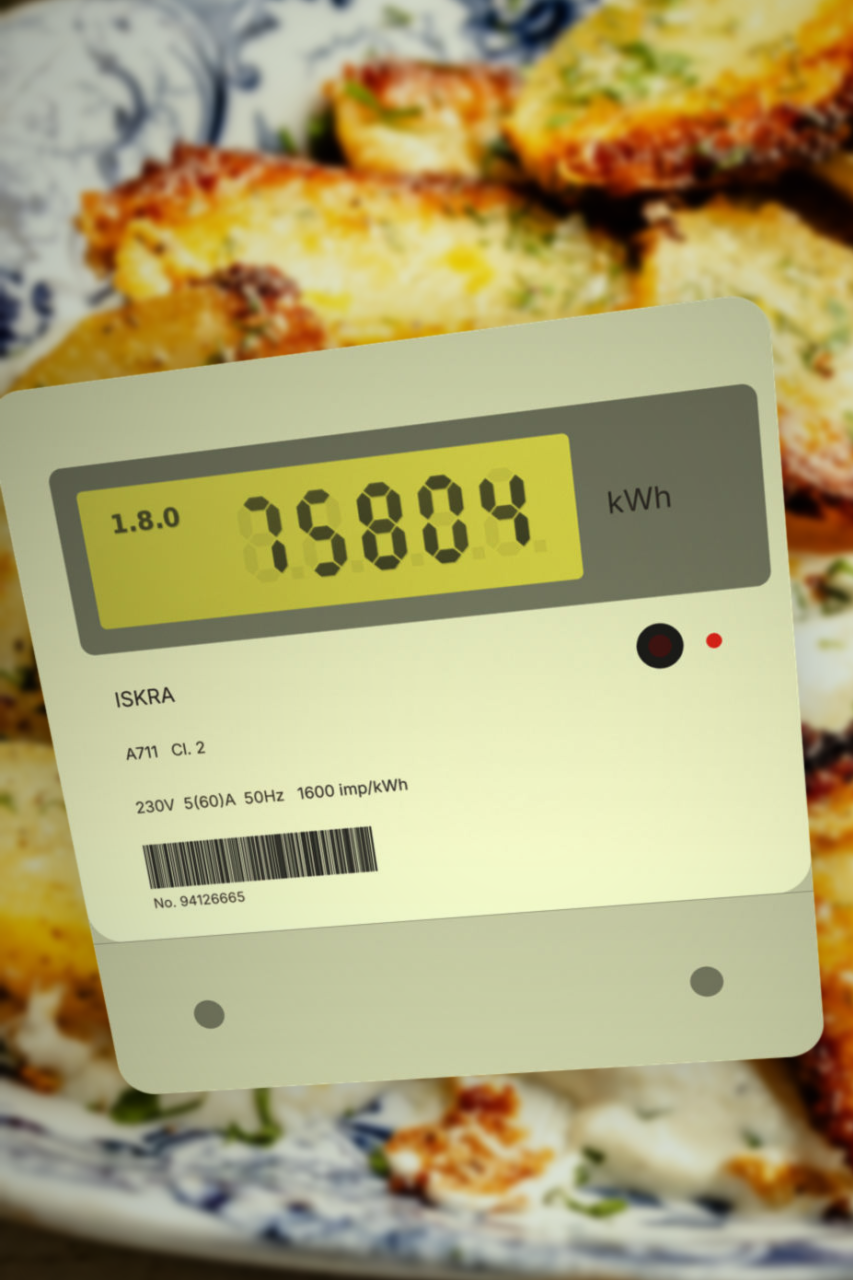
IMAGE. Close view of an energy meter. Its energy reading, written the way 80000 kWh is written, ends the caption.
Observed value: 75804 kWh
